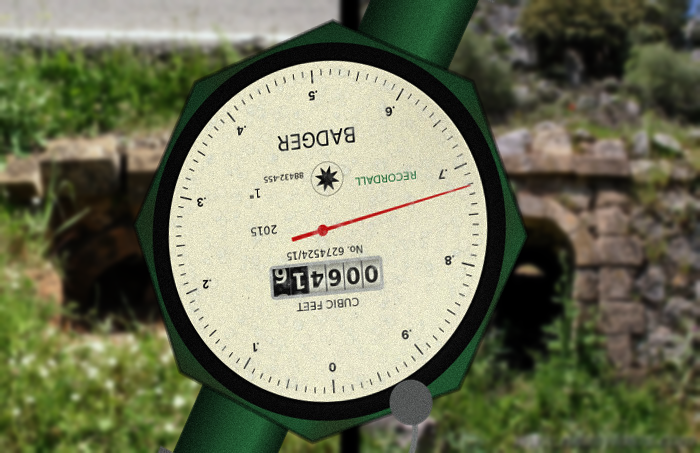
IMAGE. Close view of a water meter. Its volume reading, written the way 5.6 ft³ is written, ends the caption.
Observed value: 6415.72 ft³
